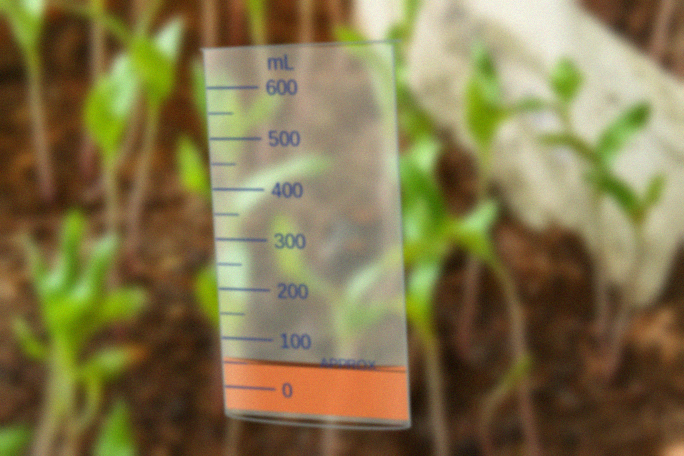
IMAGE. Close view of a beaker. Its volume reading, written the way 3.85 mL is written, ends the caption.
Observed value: 50 mL
